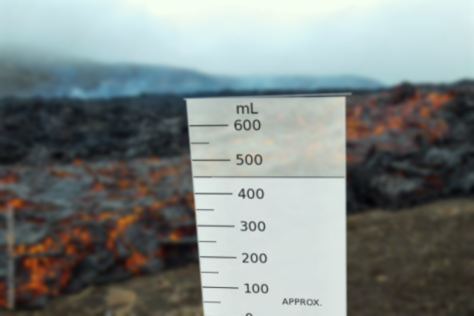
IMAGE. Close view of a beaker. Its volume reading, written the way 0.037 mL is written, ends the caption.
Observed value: 450 mL
